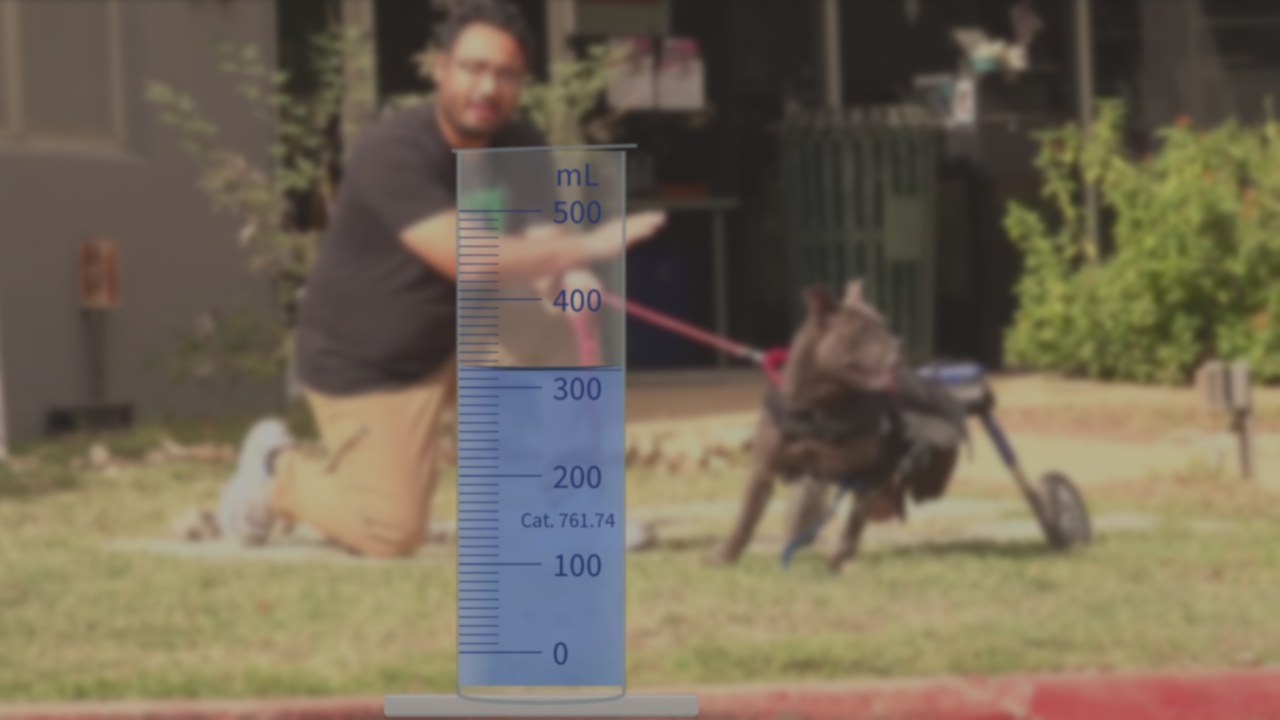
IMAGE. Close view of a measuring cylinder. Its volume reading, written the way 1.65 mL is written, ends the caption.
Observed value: 320 mL
